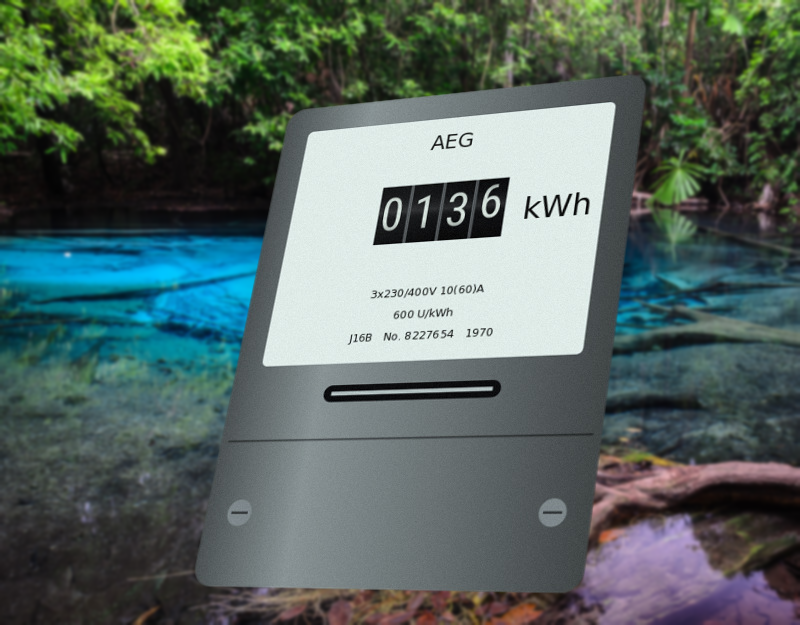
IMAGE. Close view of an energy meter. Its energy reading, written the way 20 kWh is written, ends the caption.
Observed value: 136 kWh
